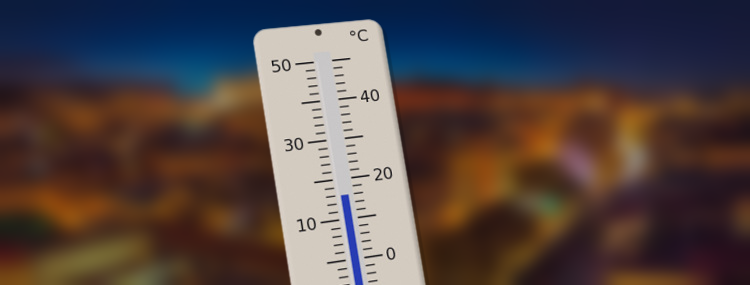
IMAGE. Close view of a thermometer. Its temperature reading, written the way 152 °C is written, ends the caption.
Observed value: 16 °C
